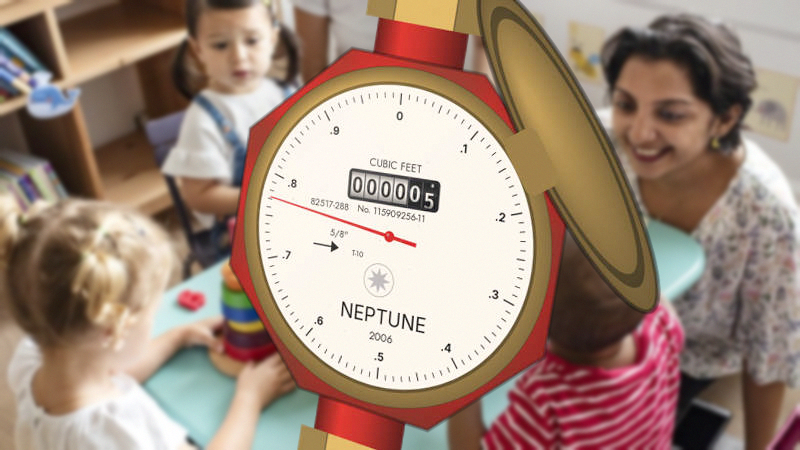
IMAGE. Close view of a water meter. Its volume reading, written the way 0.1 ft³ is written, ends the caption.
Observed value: 4.77 ft³
